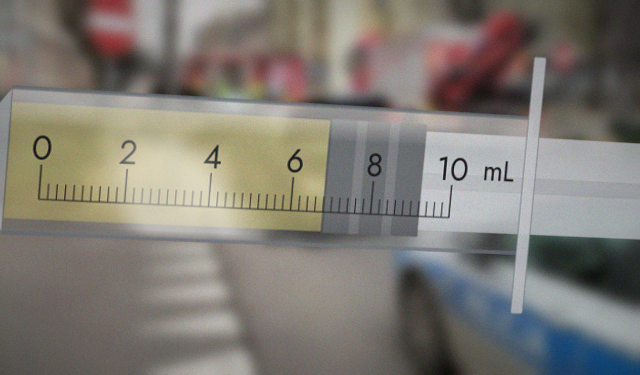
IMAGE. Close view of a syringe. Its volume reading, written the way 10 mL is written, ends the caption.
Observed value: 6.8 mL
